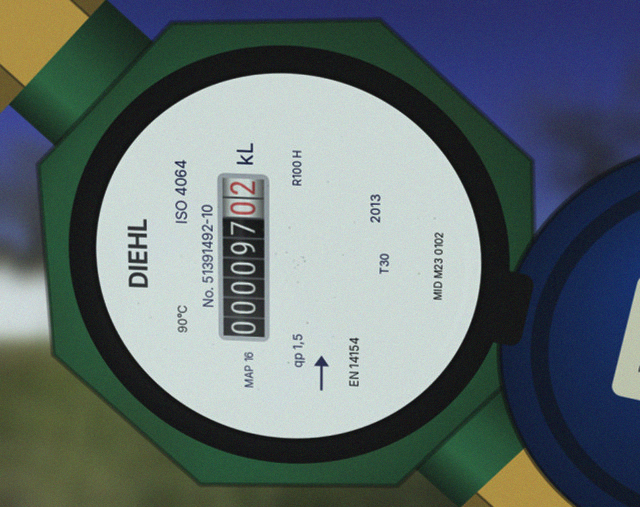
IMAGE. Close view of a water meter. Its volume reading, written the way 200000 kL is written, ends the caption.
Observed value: 97.02 kL
